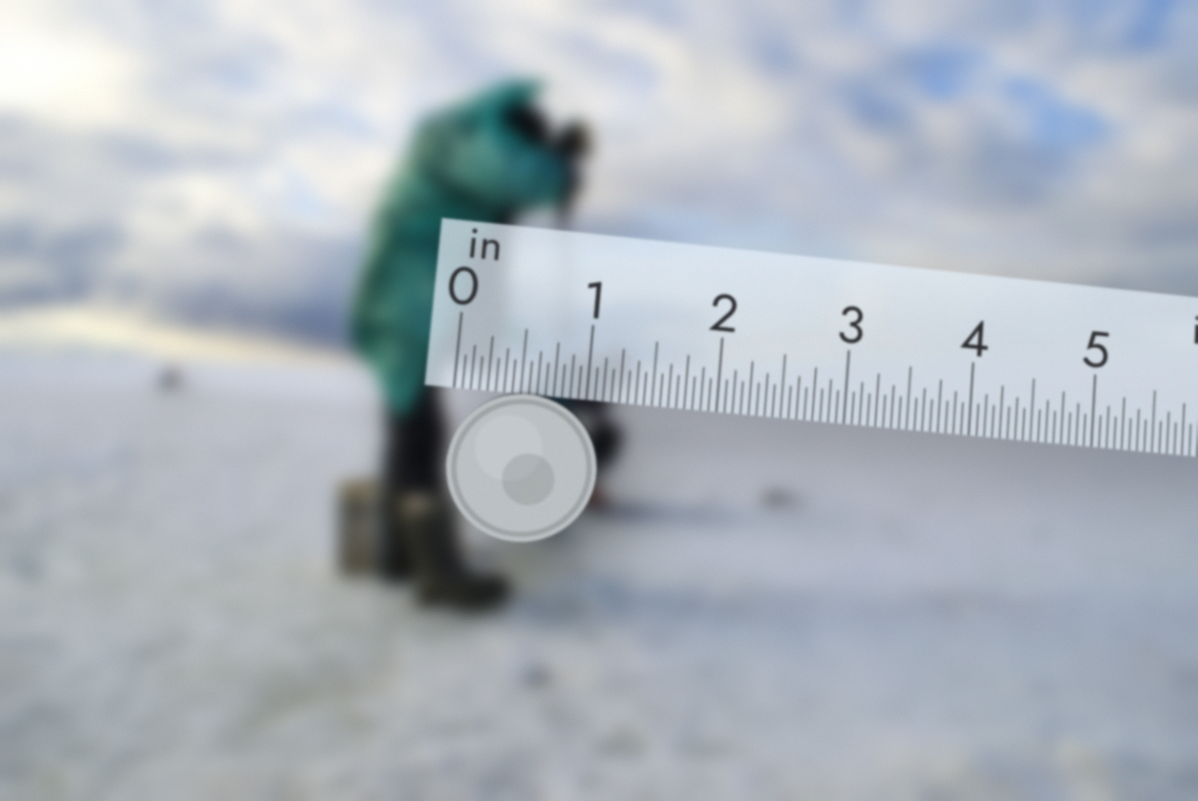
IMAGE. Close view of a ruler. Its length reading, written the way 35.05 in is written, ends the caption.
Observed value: 1.125 in
